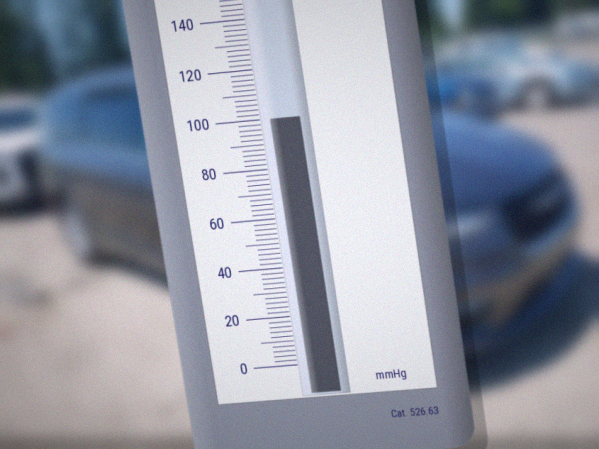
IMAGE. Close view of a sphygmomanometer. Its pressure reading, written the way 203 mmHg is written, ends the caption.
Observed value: 100 mmHg
